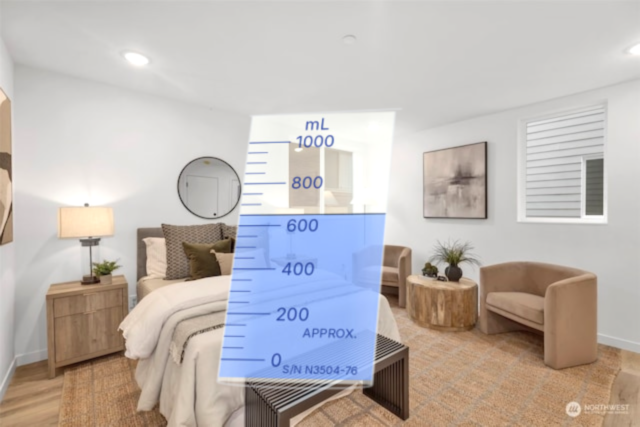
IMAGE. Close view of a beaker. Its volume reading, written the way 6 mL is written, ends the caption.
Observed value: 650 mL
